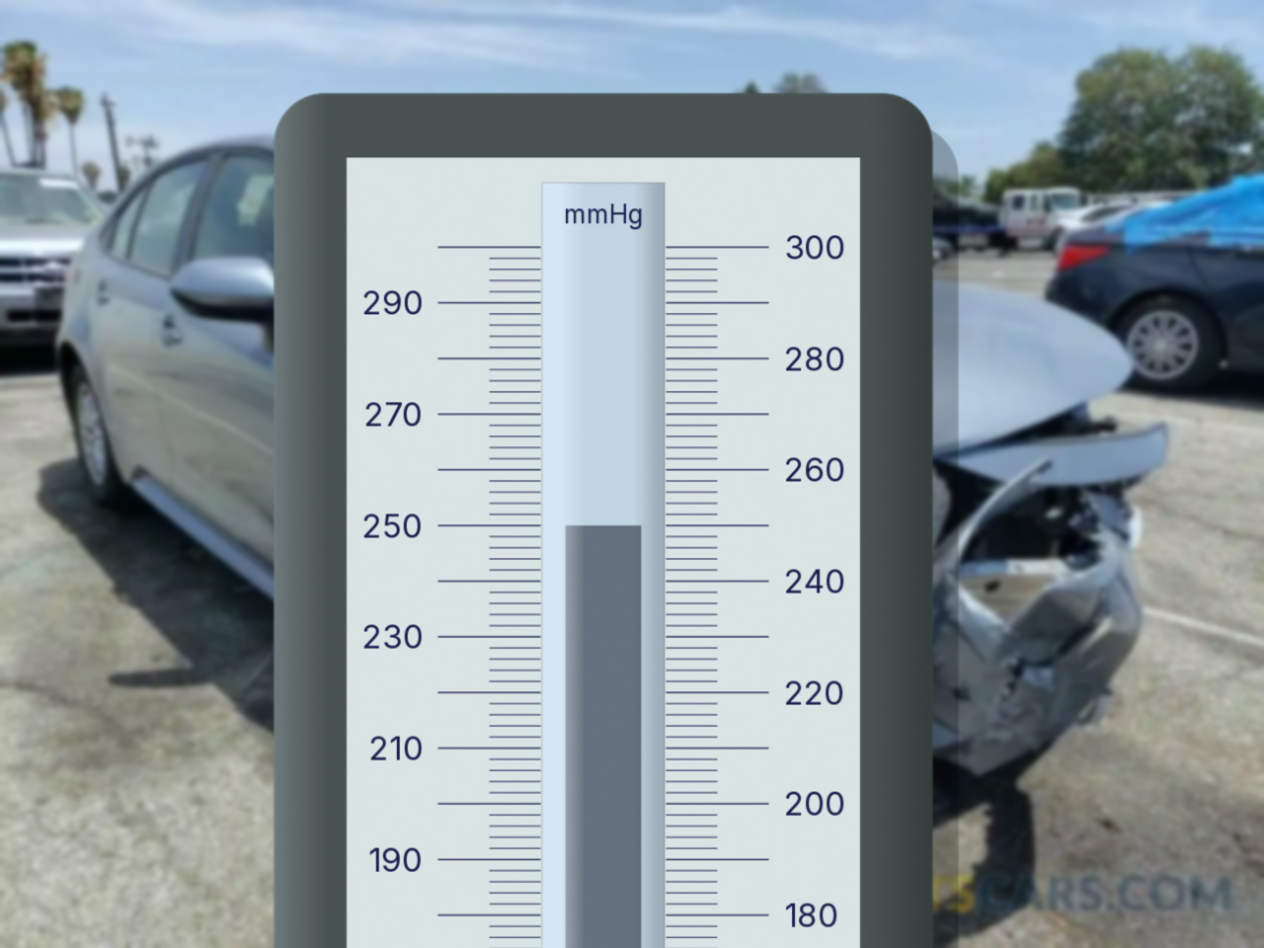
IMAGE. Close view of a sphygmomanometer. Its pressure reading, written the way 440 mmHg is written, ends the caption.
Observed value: 250 mmHg
